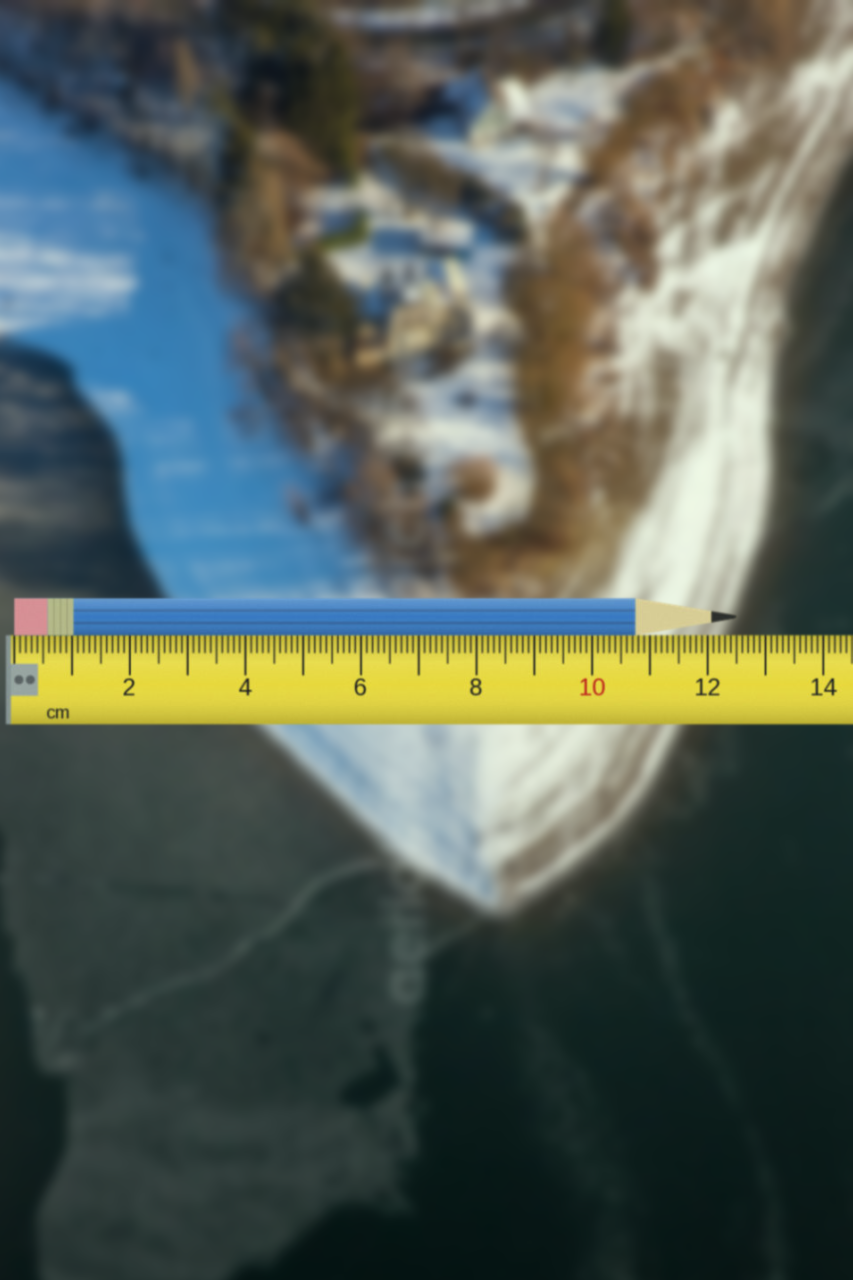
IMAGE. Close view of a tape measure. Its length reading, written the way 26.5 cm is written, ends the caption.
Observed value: 12.5 cm
